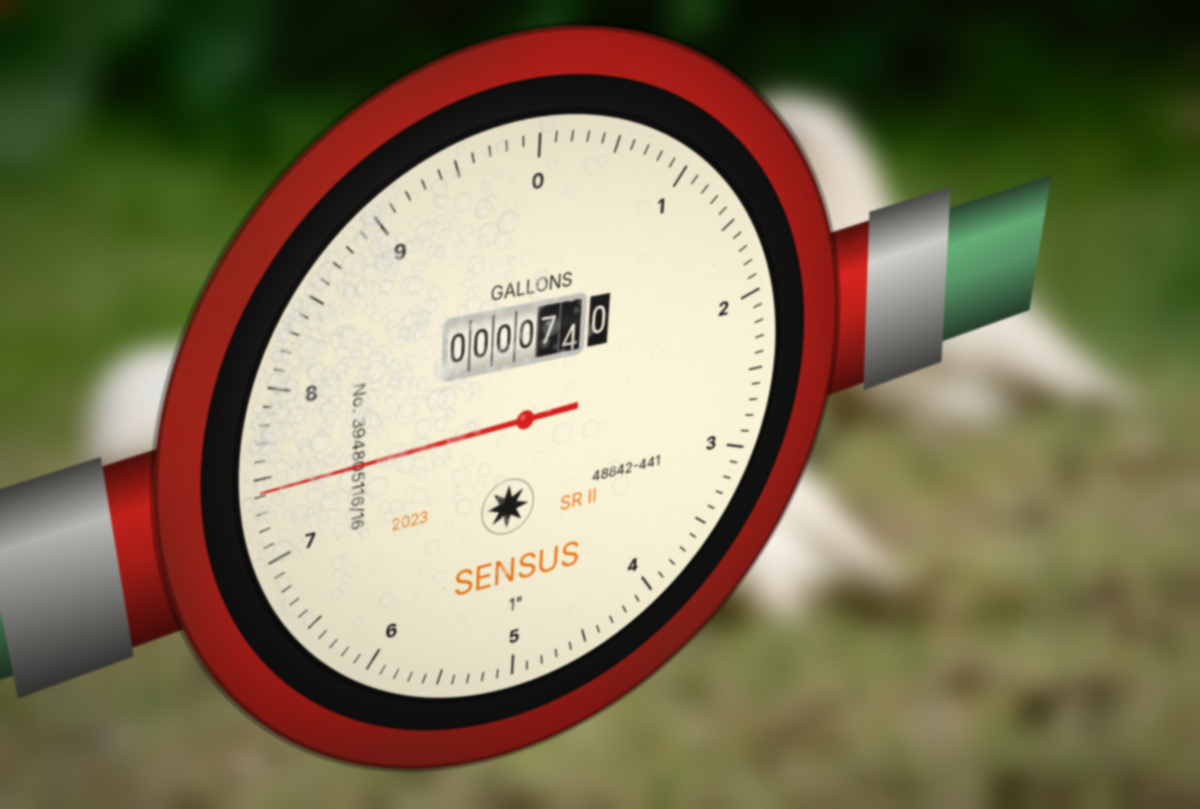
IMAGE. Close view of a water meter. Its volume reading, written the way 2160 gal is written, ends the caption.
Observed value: 737.4 gal
